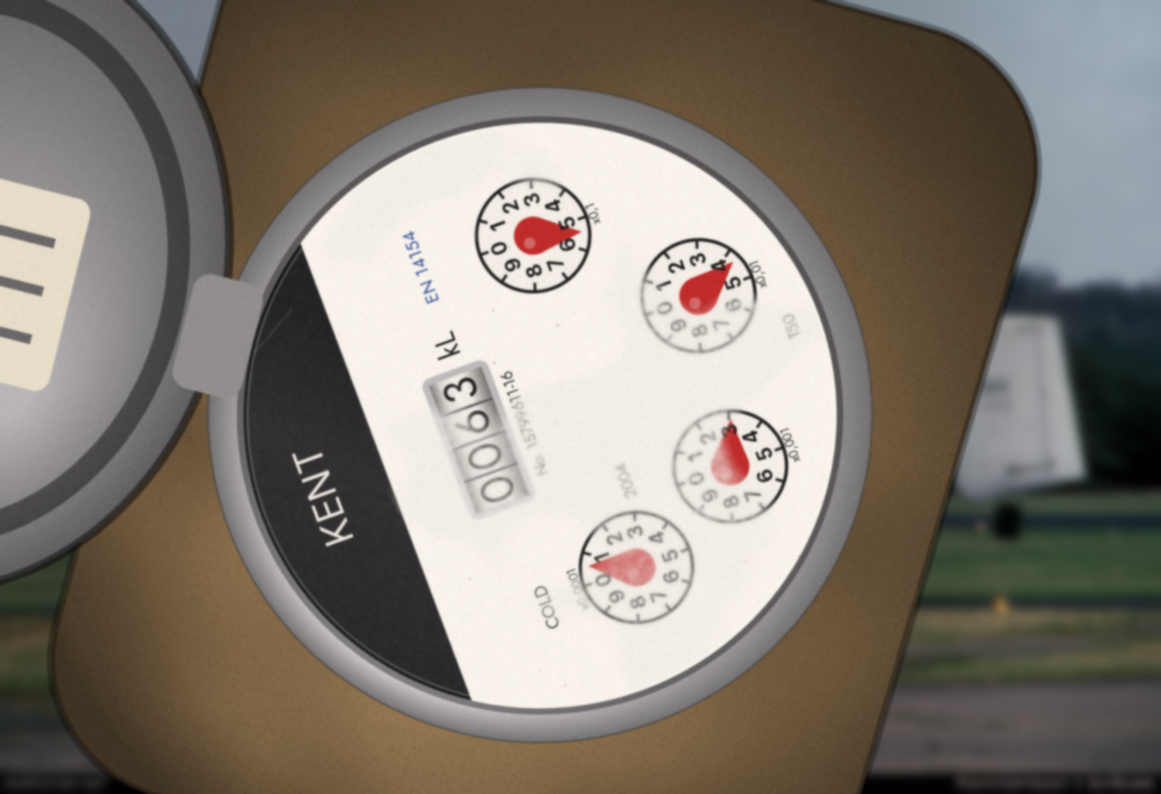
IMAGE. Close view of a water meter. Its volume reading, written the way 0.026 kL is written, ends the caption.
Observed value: 63.5430 kL
